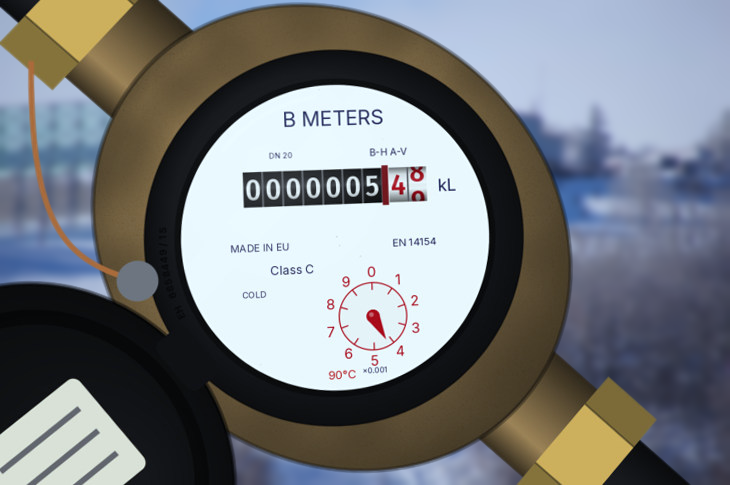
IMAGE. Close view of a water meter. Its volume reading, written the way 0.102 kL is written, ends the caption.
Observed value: 5.484 kL
